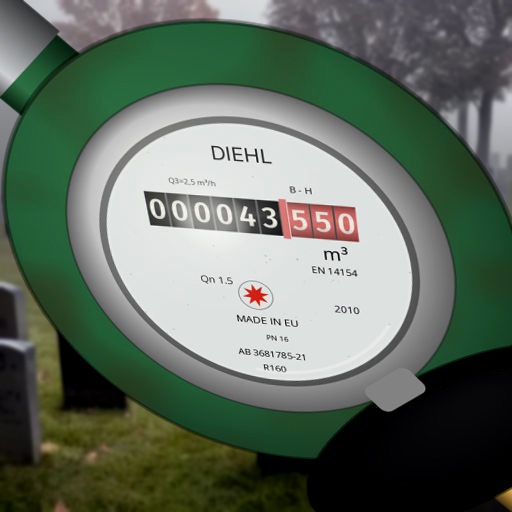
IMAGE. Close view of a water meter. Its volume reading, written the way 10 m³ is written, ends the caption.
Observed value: 43.550 m³
